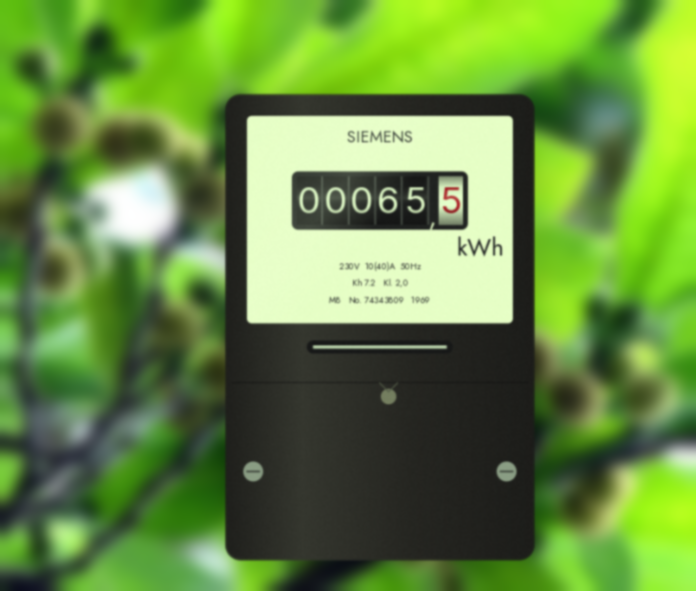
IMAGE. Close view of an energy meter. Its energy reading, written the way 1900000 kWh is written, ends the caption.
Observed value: 65.5 kWh
